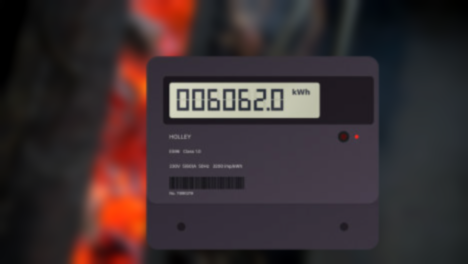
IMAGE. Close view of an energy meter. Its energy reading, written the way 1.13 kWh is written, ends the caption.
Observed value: 6062.0 kWh
